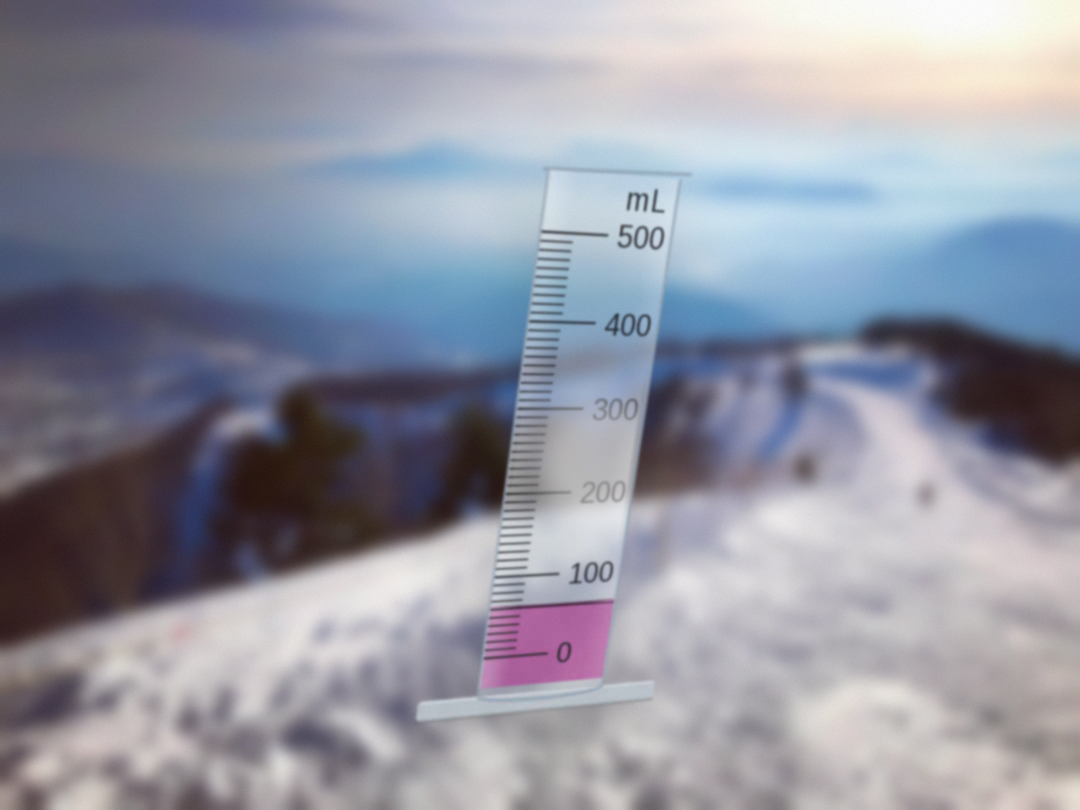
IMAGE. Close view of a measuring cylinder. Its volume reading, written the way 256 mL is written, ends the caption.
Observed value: 60 mL
